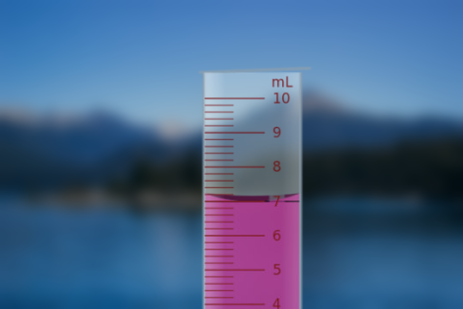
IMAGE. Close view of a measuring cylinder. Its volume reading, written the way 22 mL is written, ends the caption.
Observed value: 7 mL
